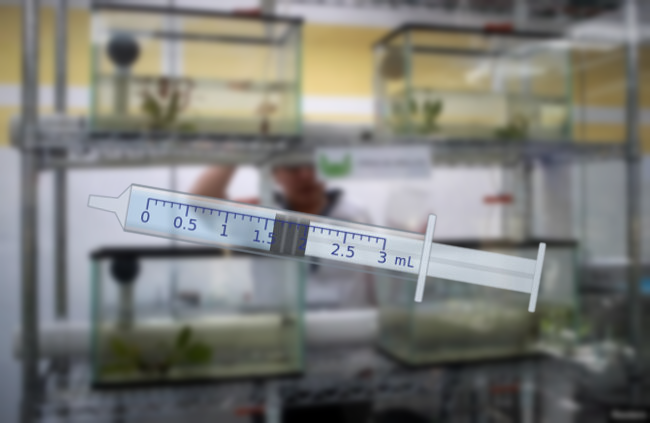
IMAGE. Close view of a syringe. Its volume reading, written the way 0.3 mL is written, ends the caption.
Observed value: 1.6 mL
